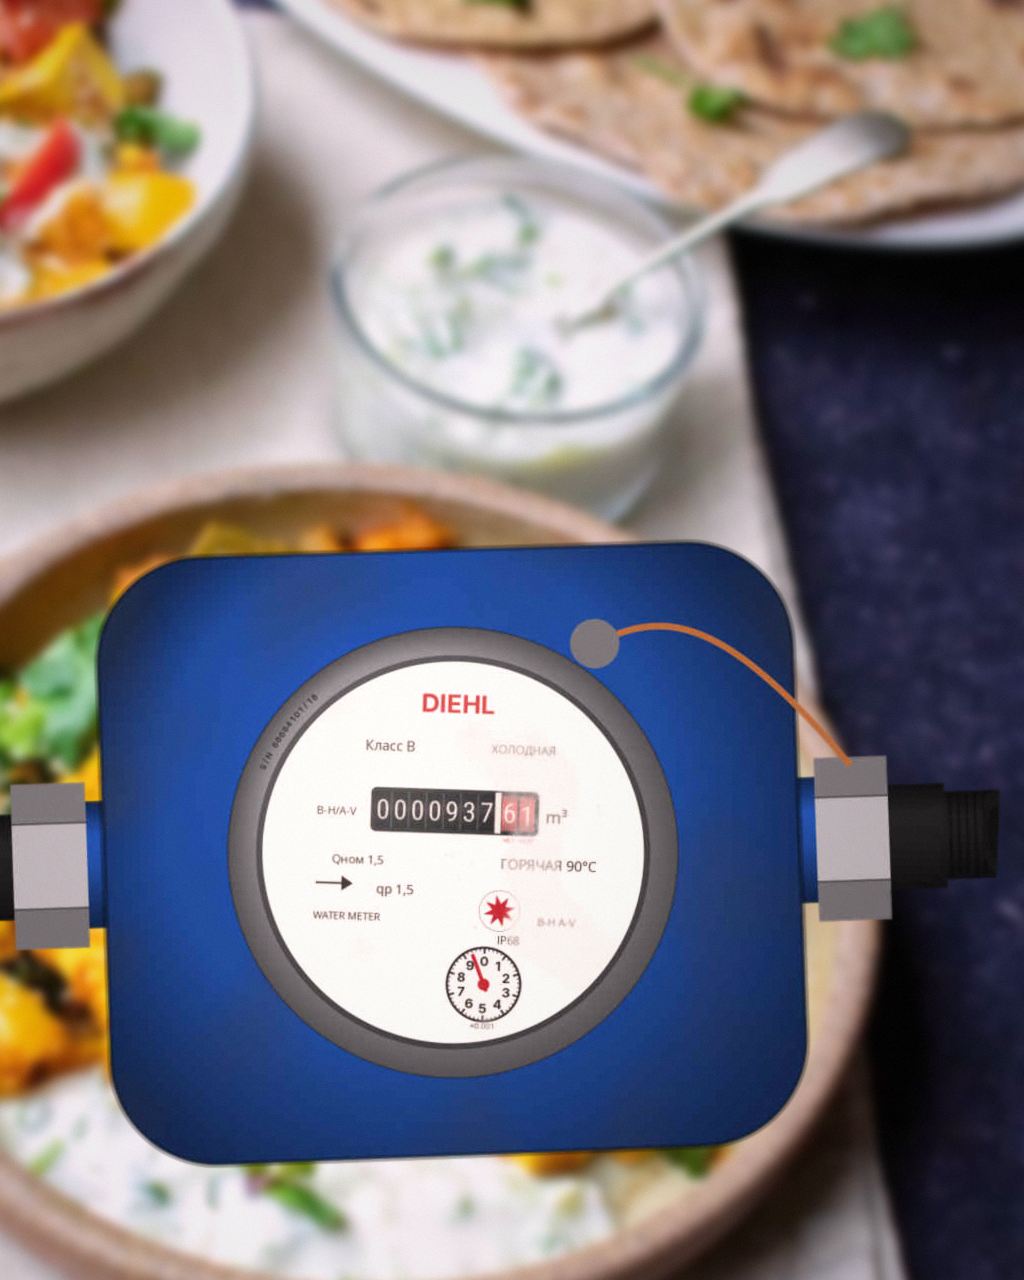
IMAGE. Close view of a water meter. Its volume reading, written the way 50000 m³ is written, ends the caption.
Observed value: 937.609 m³
